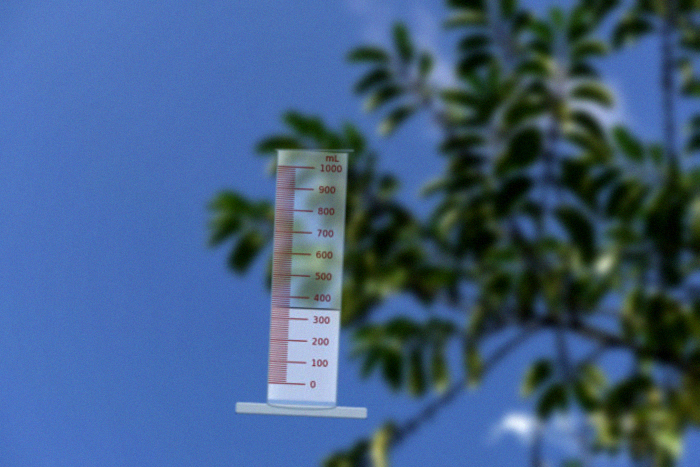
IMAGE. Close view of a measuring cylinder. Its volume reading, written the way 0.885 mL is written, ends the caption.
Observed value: 350 mL
